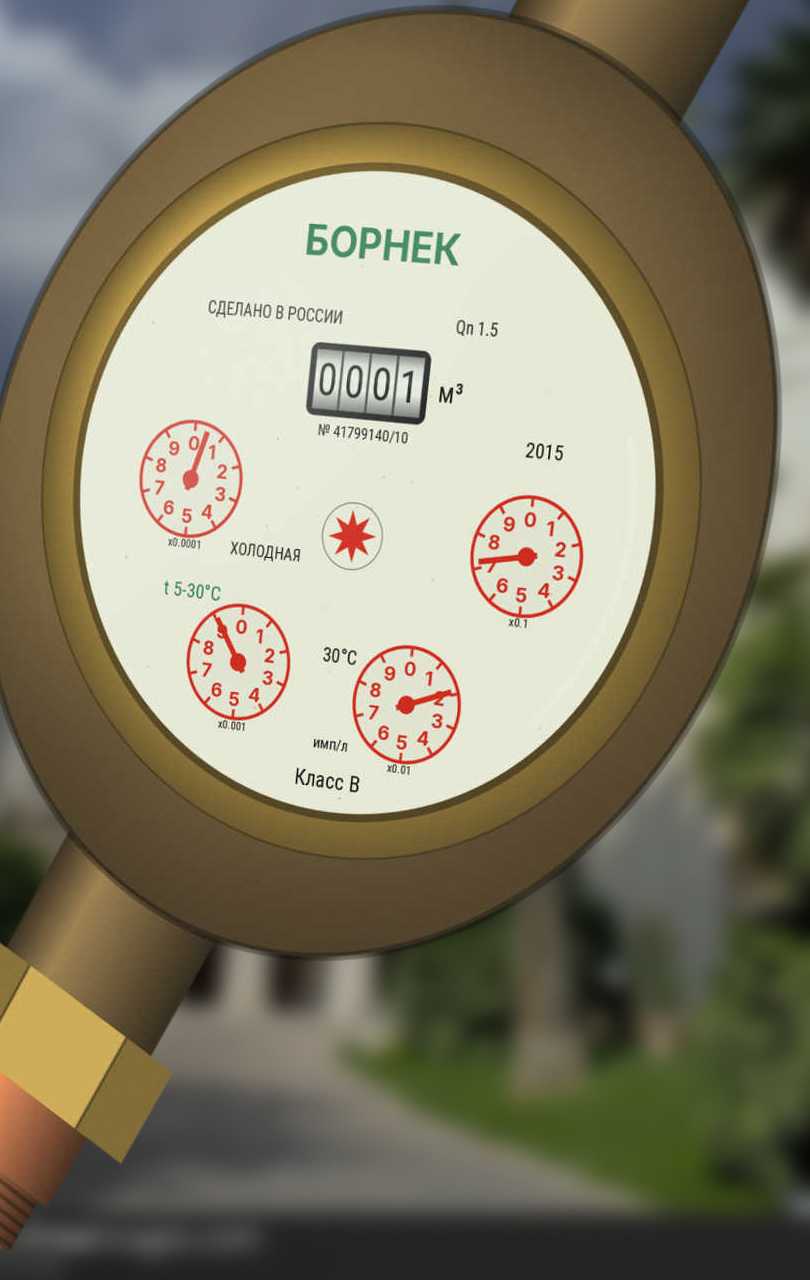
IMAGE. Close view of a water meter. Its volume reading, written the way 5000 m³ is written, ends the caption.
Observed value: 1.7190 m³
